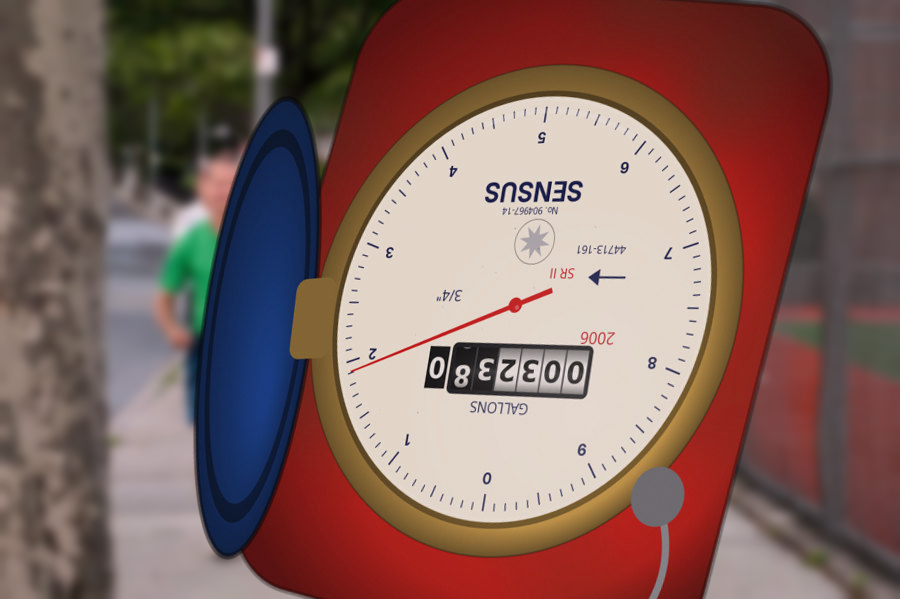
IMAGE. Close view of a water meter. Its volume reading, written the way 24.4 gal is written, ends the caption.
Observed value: 32381.9 gal
